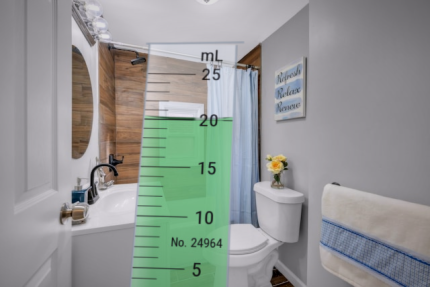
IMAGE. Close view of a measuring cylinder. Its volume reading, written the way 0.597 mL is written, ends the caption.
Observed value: 20 mL
